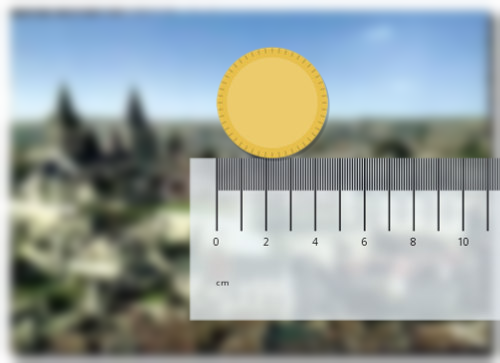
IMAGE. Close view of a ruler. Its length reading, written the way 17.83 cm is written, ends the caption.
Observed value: 4.5 cm
